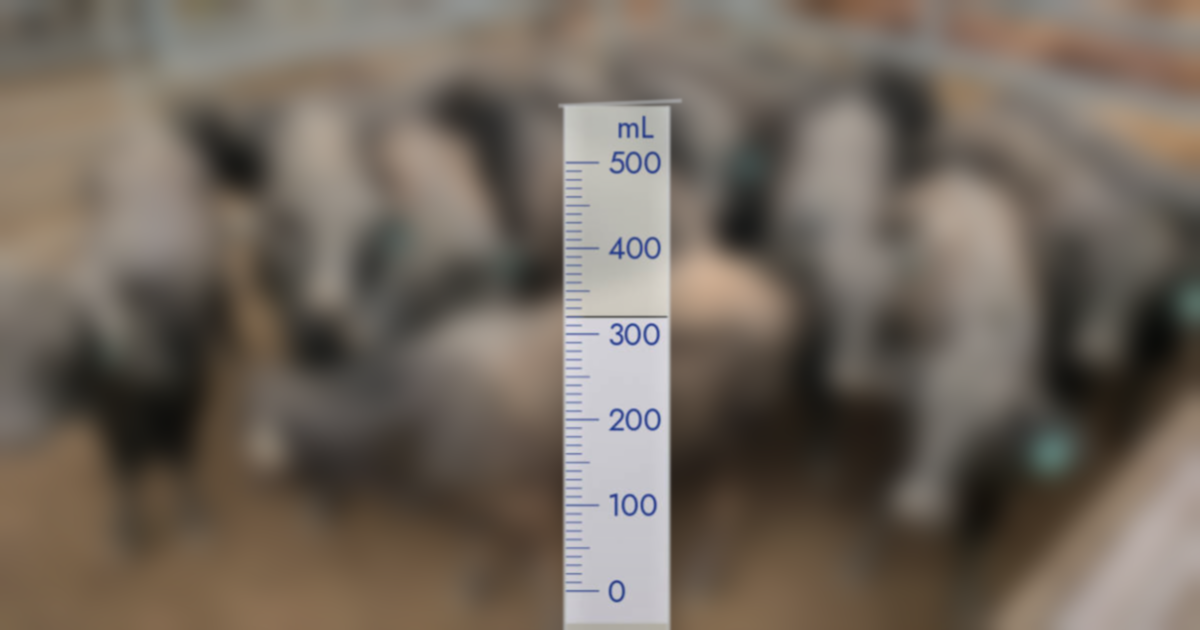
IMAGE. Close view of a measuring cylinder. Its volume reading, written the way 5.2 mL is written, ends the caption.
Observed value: 320 mL
